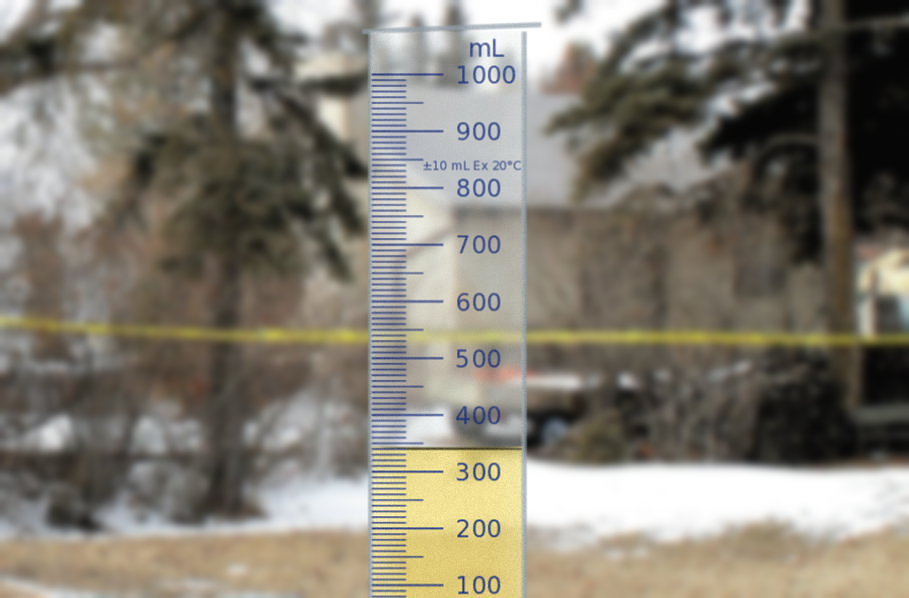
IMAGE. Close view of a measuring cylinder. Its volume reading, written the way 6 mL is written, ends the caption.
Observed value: 340 mL
